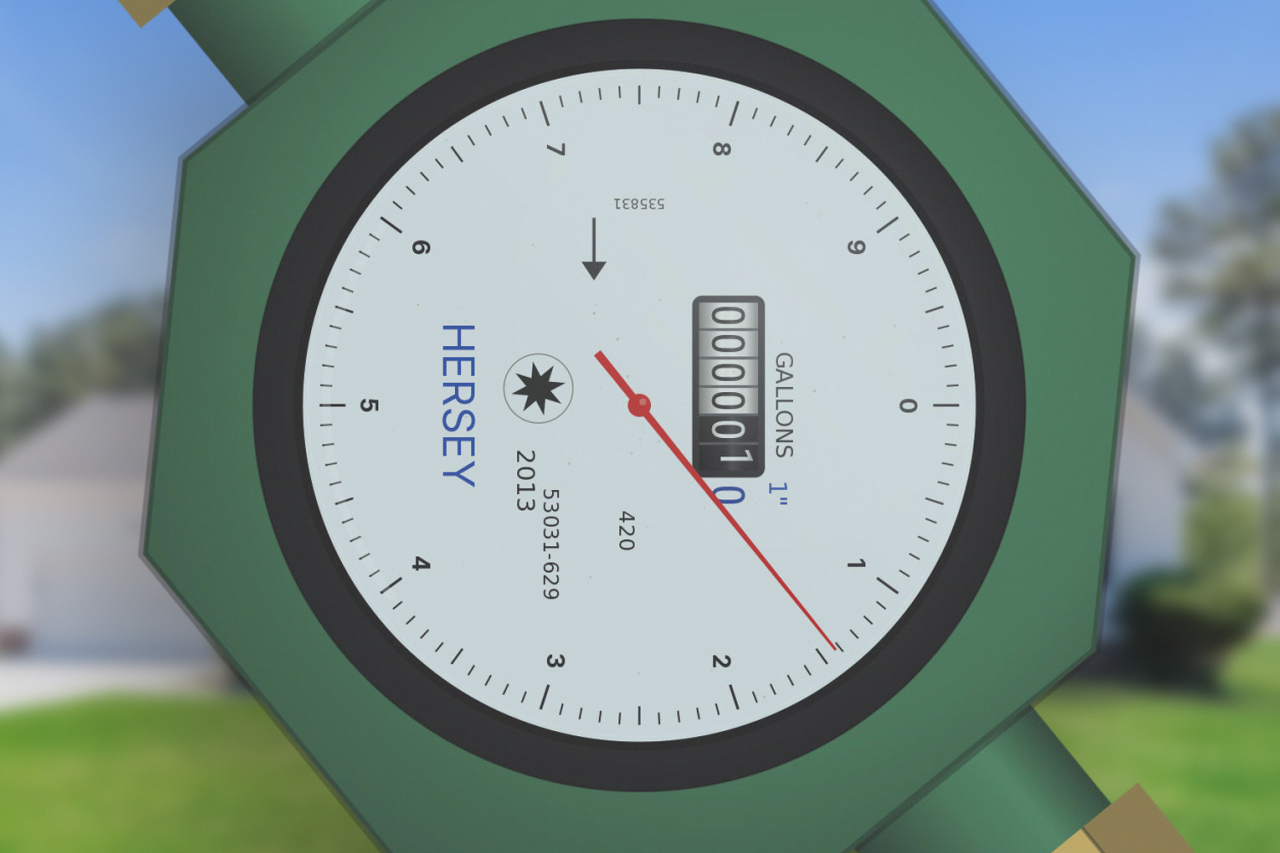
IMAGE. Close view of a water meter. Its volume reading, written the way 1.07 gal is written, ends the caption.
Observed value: 11.4 gal
